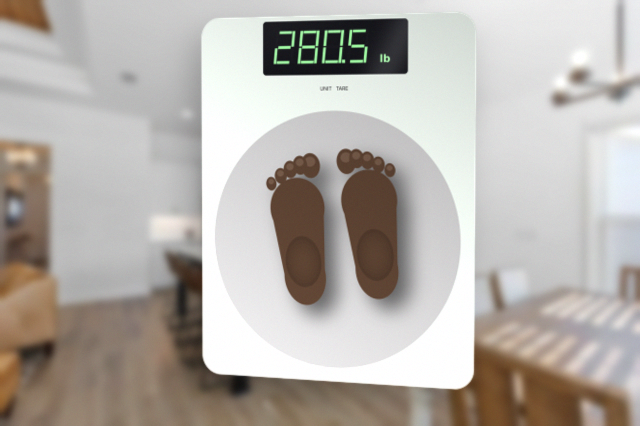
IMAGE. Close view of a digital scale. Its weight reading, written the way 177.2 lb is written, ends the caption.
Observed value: 280.5 lb
